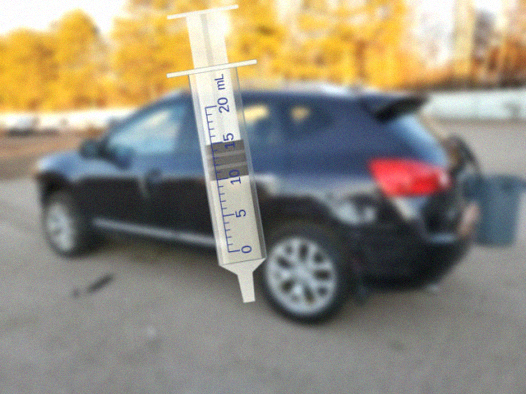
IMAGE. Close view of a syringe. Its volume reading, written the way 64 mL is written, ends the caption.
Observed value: 10 mL
